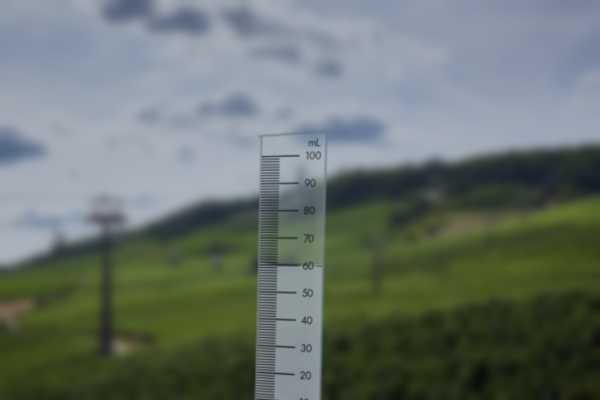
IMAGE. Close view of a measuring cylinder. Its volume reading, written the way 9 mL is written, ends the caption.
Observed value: 60 mL
